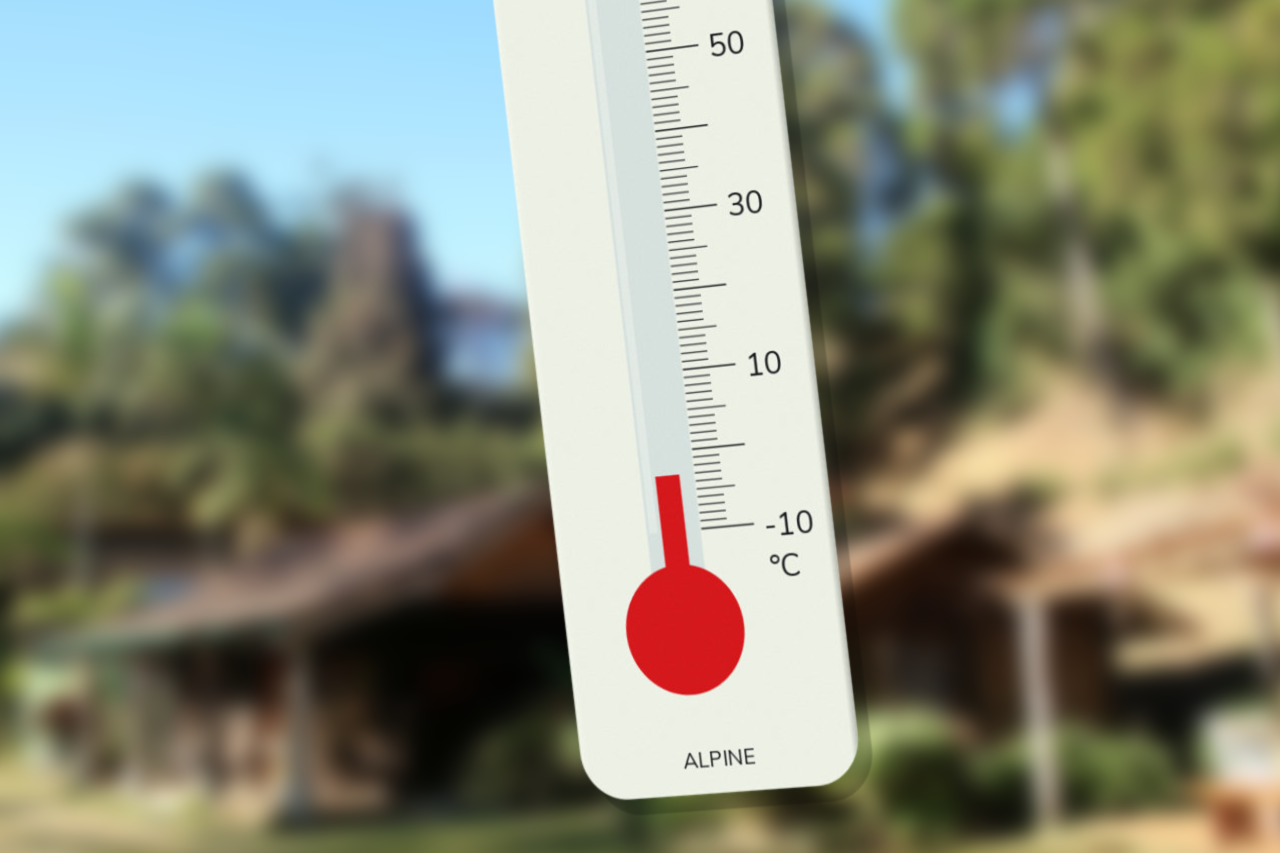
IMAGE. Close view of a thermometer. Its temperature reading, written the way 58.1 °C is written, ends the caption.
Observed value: -3 °C
